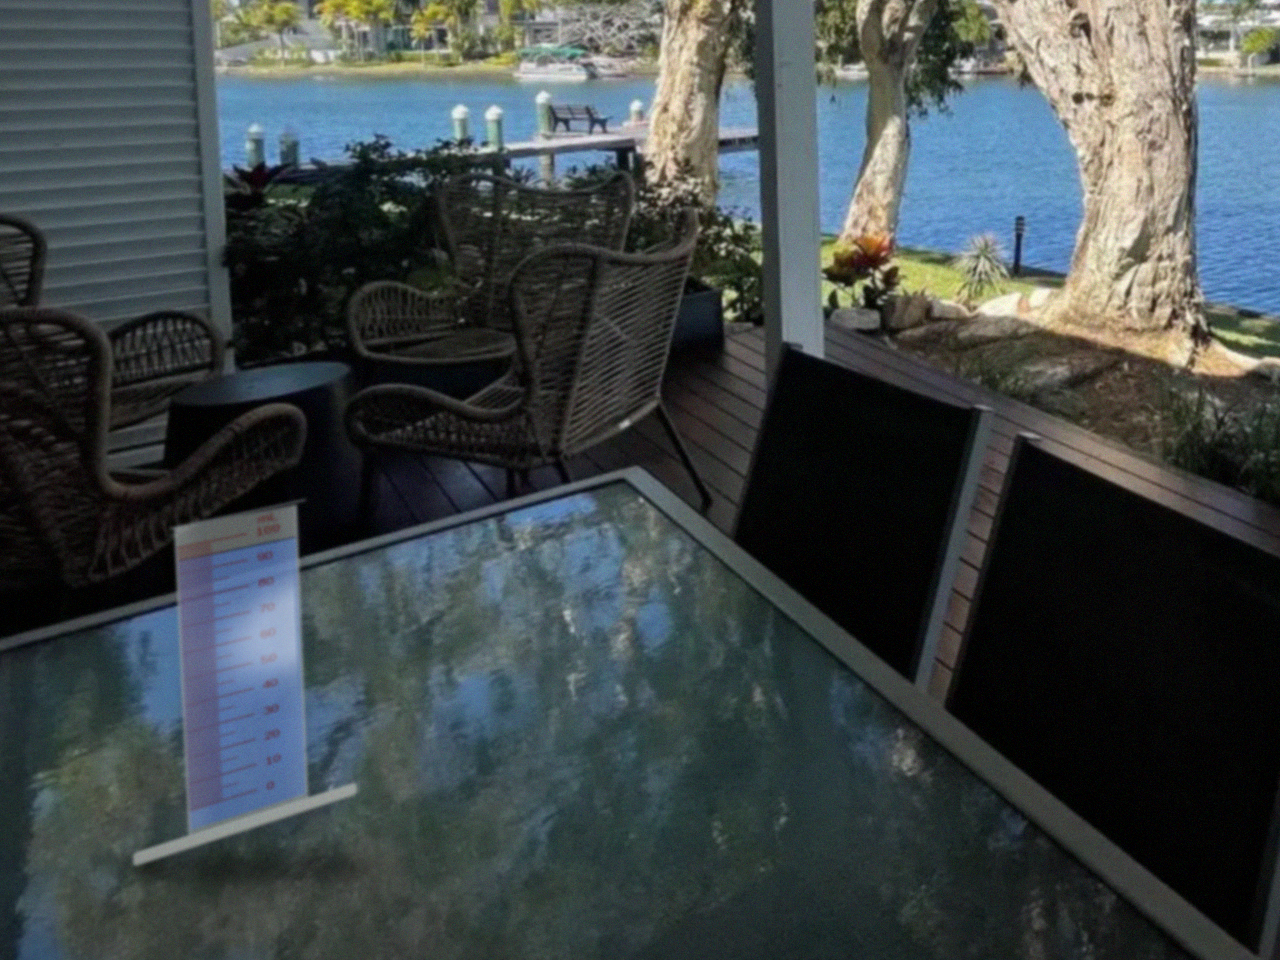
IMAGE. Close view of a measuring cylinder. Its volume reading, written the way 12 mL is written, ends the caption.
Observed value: 95 mL
